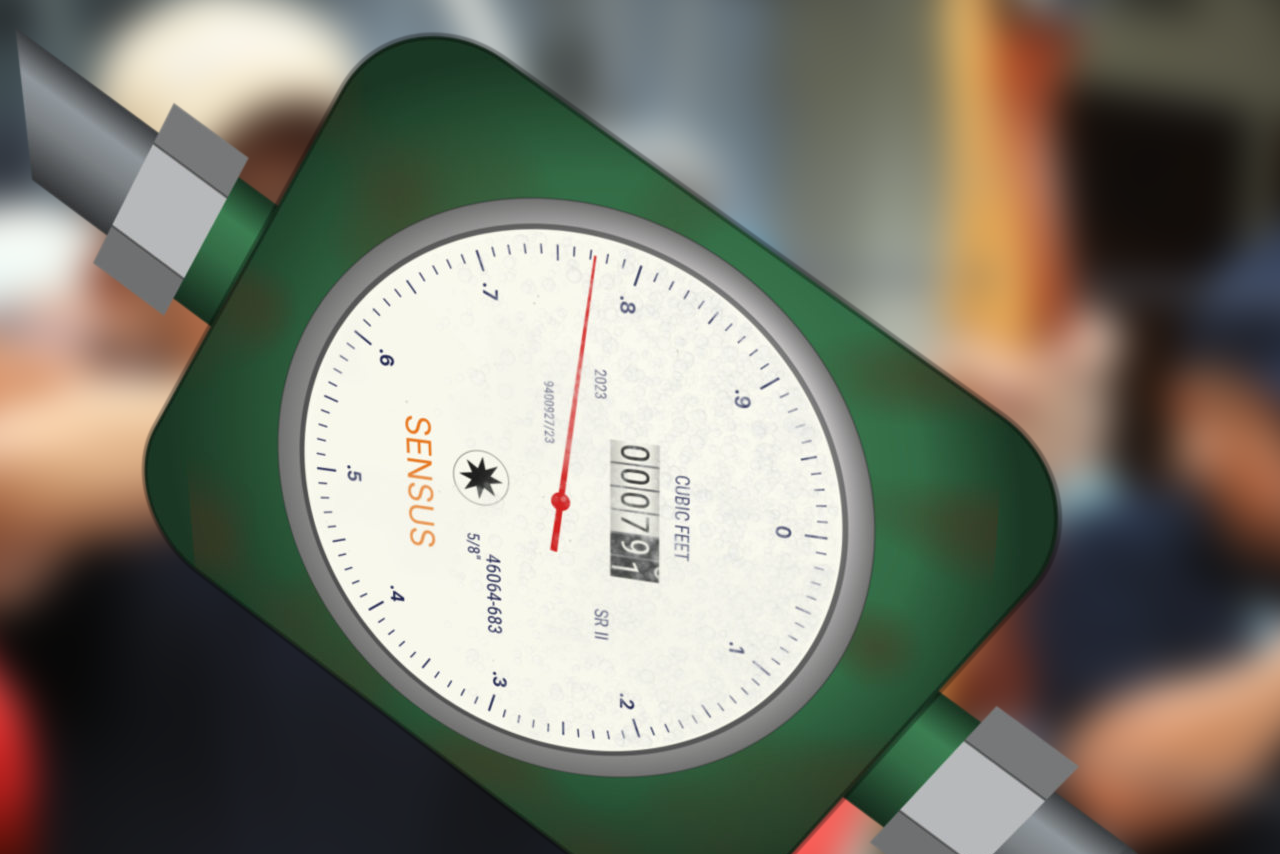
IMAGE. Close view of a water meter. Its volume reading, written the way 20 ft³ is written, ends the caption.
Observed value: 790.77 ft³
